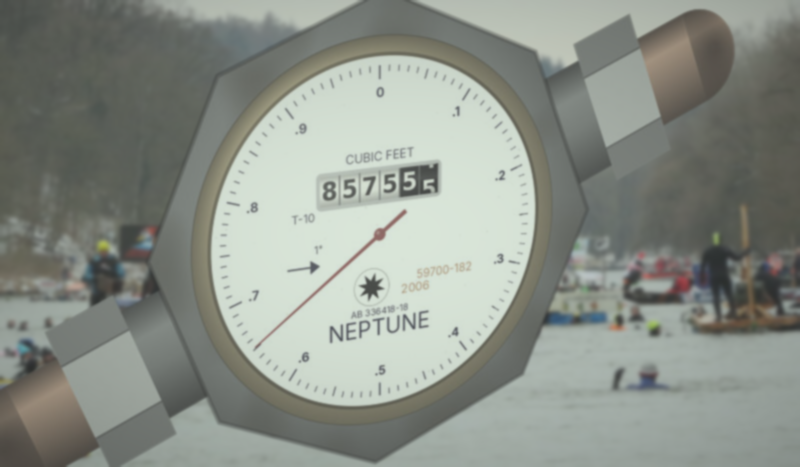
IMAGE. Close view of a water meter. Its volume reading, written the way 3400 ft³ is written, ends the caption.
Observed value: 857554.65 ft³
